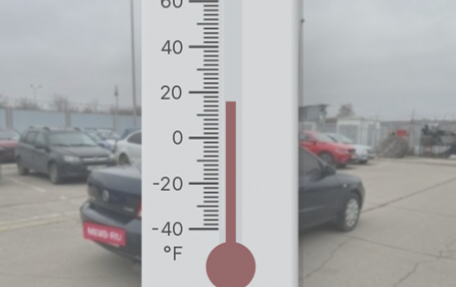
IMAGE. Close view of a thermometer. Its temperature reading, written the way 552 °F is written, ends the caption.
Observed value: 16 °F
